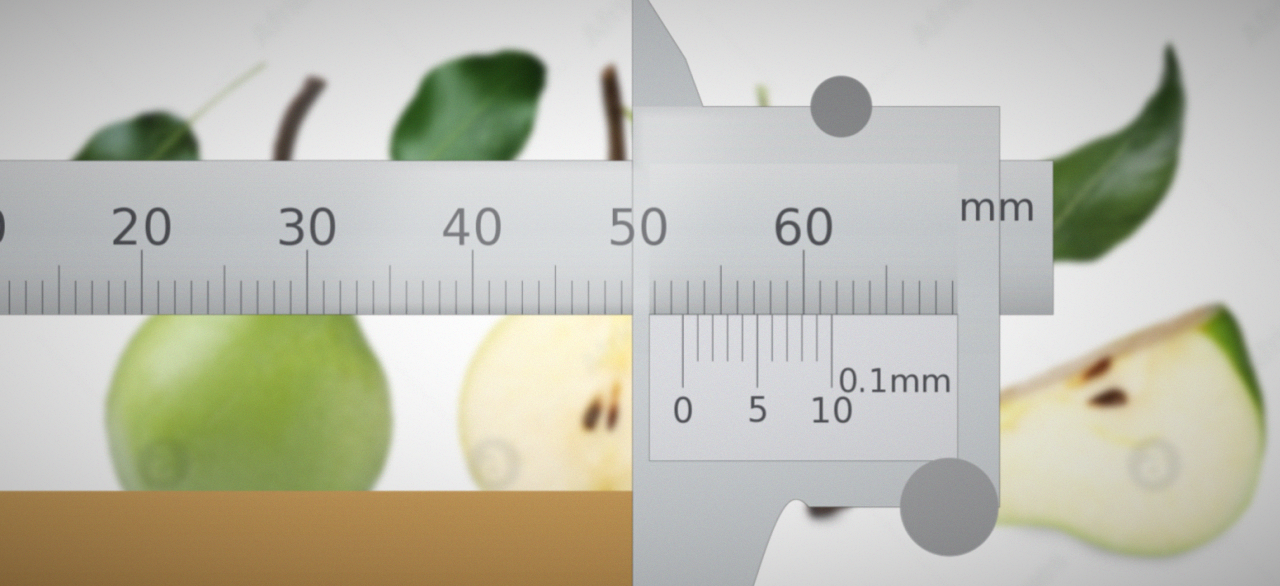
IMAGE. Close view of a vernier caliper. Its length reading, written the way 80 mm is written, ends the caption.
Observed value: 52.7 mm
